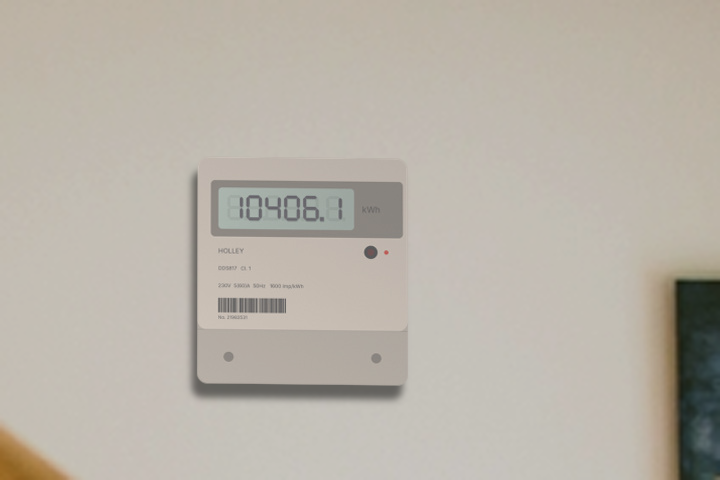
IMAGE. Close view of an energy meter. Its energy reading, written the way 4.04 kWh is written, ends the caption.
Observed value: 10406.1 kWh
